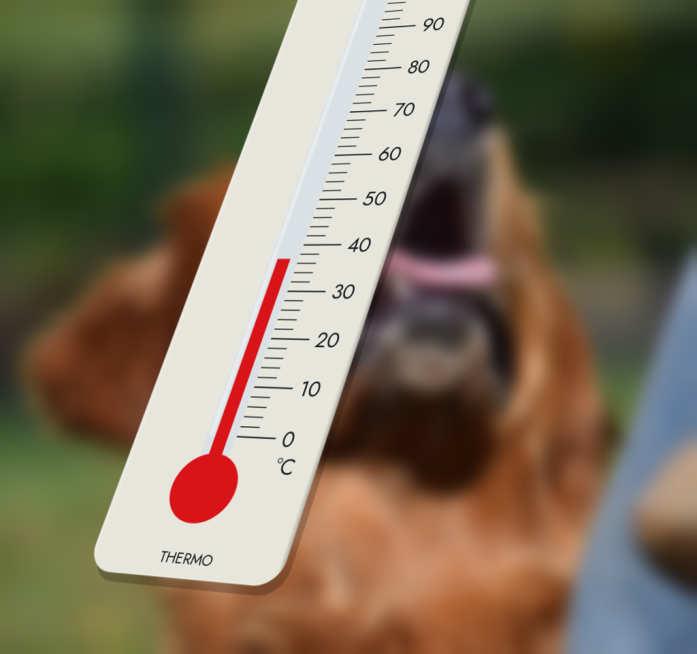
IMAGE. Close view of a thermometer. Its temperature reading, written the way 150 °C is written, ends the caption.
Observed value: 37 °C
